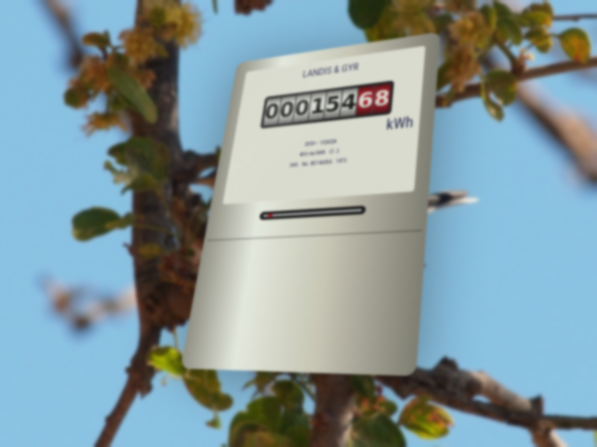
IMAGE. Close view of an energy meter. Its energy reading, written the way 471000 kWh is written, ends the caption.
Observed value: 154.68 kWh
